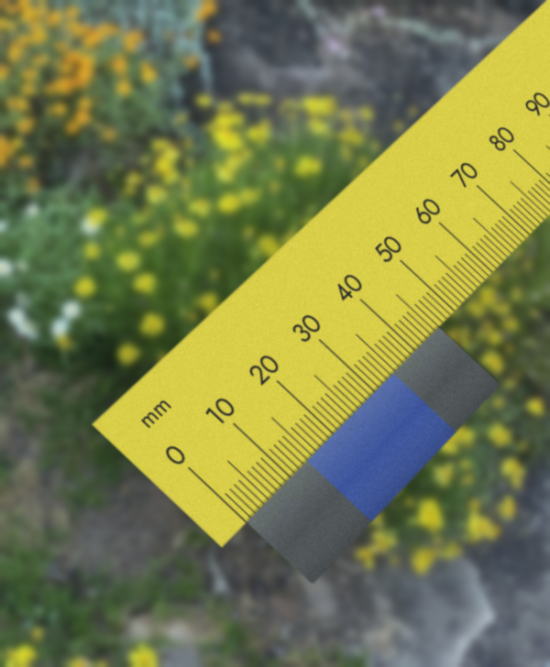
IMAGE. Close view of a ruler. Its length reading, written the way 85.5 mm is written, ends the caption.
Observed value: 46 mm
